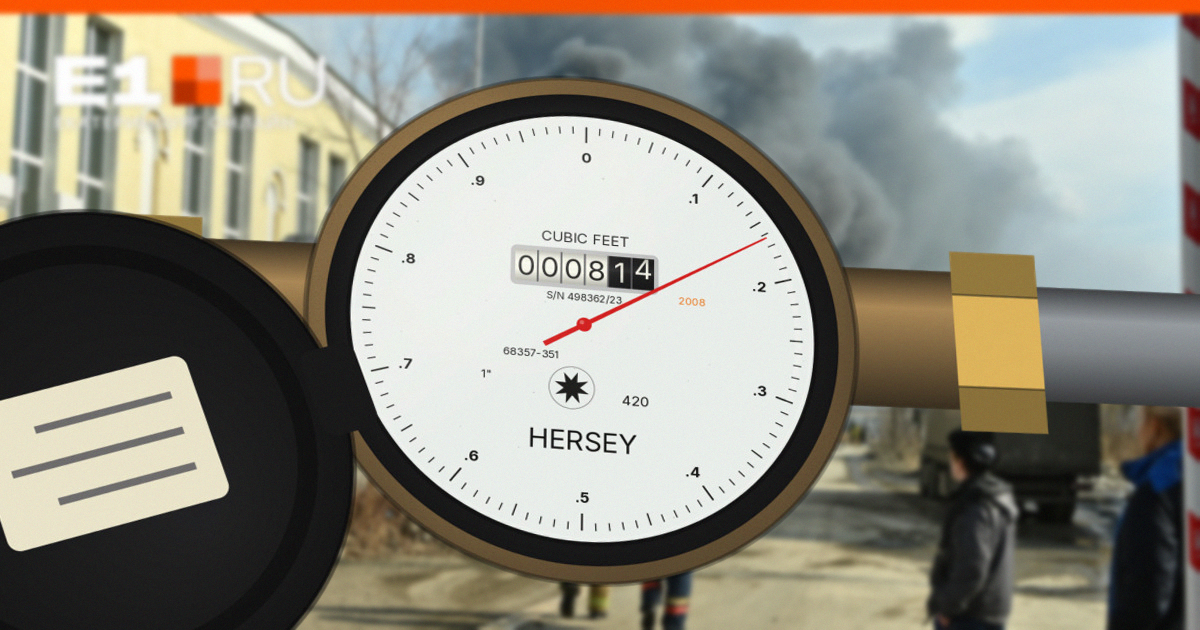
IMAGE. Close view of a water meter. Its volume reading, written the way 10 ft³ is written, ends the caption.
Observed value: 814.16 ft³
